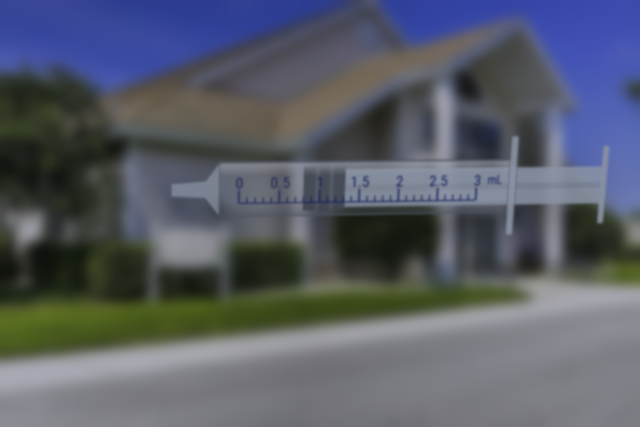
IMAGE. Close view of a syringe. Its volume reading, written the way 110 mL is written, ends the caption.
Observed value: 0.8 mL
